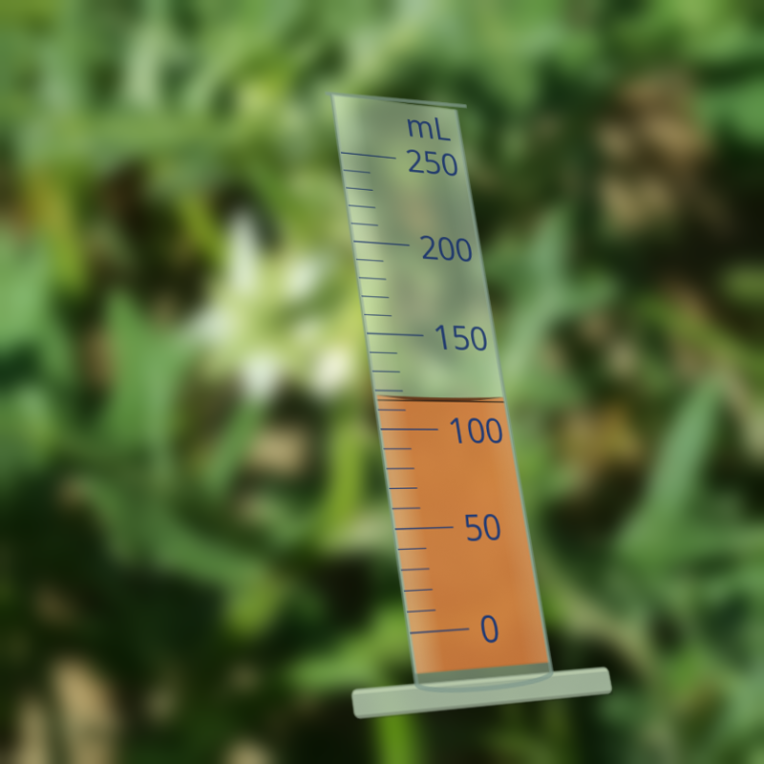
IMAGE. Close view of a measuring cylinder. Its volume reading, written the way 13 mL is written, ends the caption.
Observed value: 115 mL
